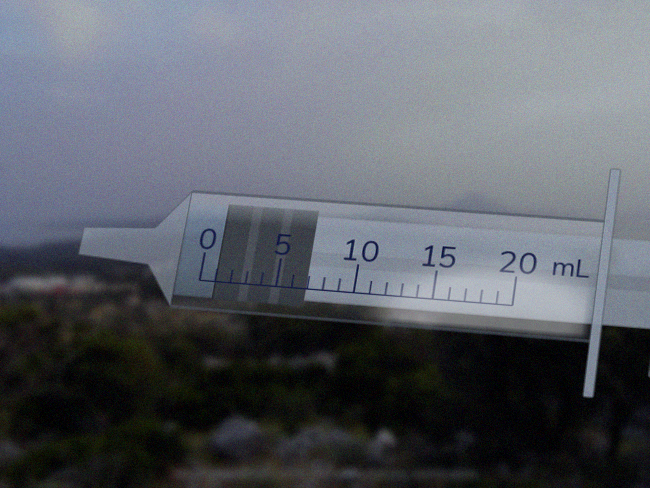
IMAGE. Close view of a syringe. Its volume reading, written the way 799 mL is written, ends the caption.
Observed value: 1 mL
